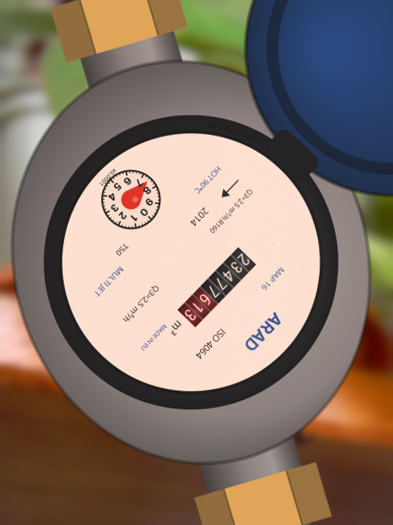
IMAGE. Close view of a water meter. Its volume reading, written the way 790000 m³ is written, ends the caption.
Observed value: 23477.6137 m³
